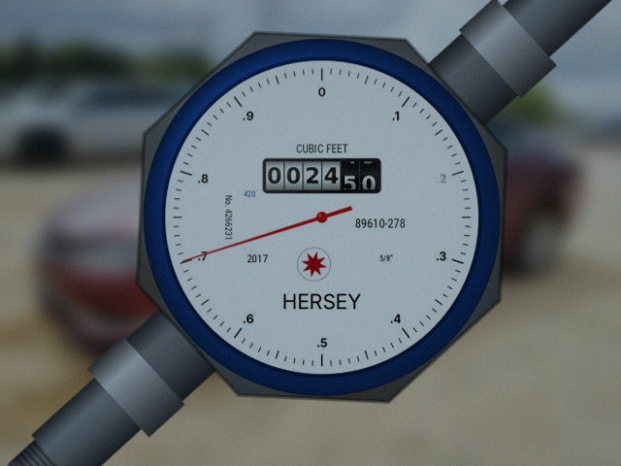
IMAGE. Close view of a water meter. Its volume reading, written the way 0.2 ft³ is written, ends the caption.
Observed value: 2449.70 ft³
